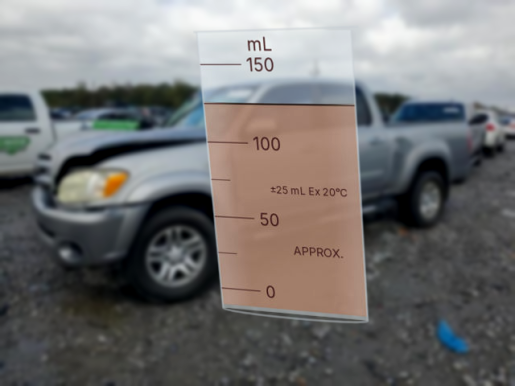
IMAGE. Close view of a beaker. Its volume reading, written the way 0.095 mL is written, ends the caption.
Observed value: 125 mL
